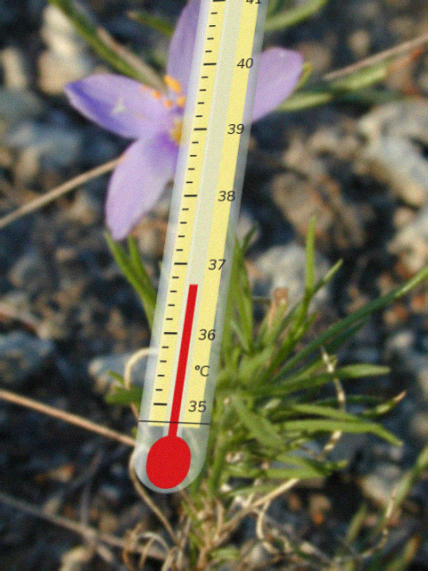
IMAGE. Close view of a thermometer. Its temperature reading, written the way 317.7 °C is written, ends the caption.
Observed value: 36.7 °C
